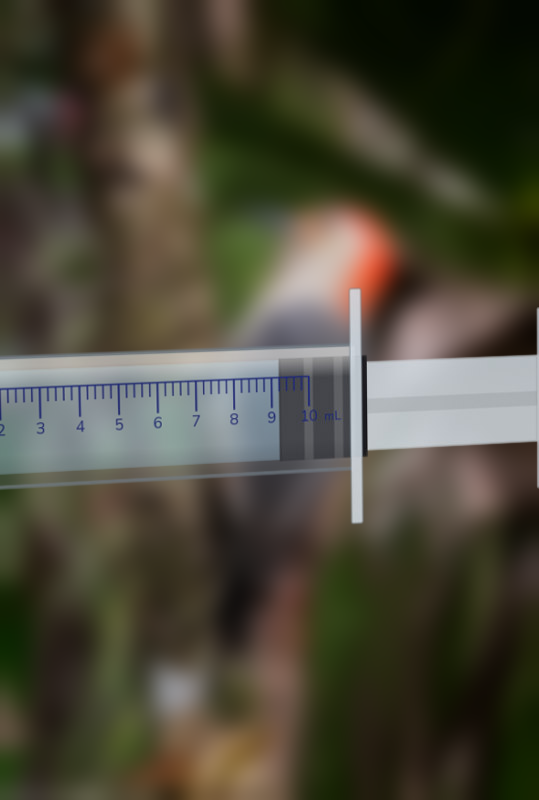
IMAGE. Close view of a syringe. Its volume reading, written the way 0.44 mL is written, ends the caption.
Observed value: 9.2 mL
